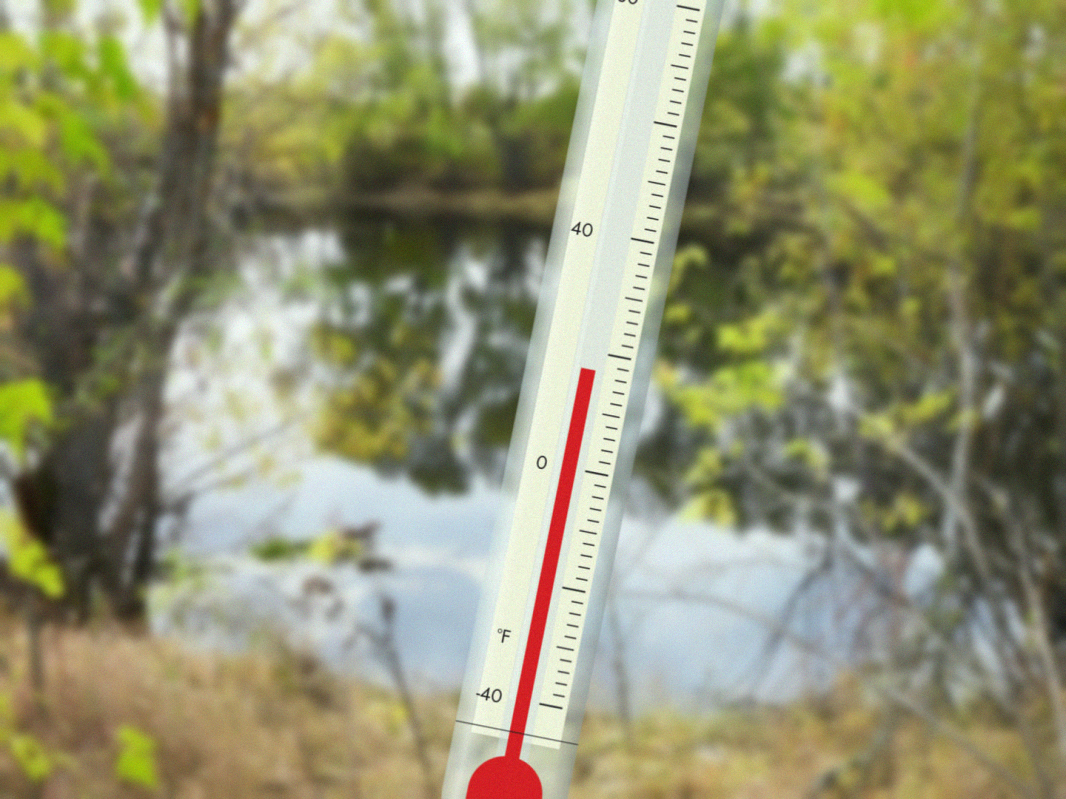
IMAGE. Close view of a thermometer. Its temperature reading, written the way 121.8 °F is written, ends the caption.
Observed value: 17 °F
